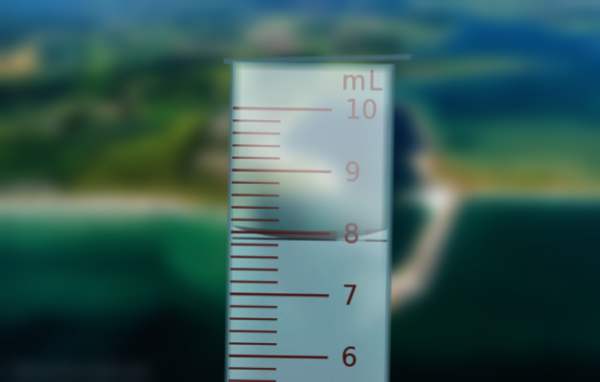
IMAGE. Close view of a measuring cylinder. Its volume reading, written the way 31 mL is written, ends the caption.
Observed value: 7.9 mL
